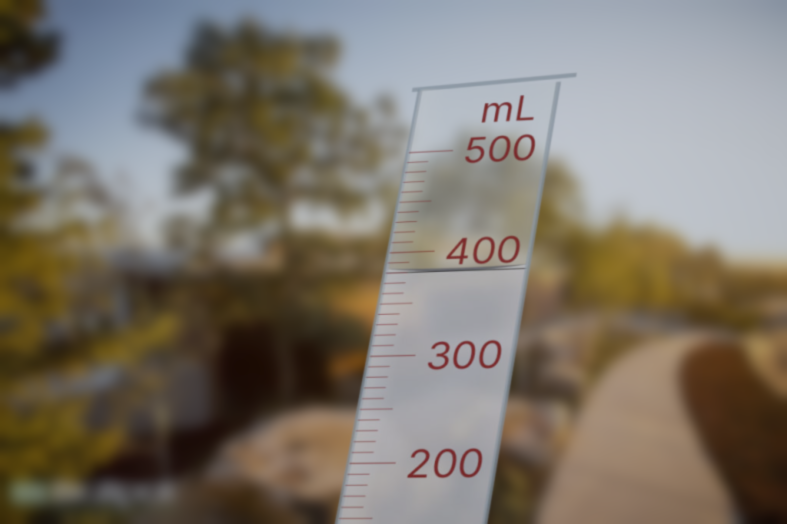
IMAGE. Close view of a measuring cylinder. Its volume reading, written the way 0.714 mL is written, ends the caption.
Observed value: 380 mL
